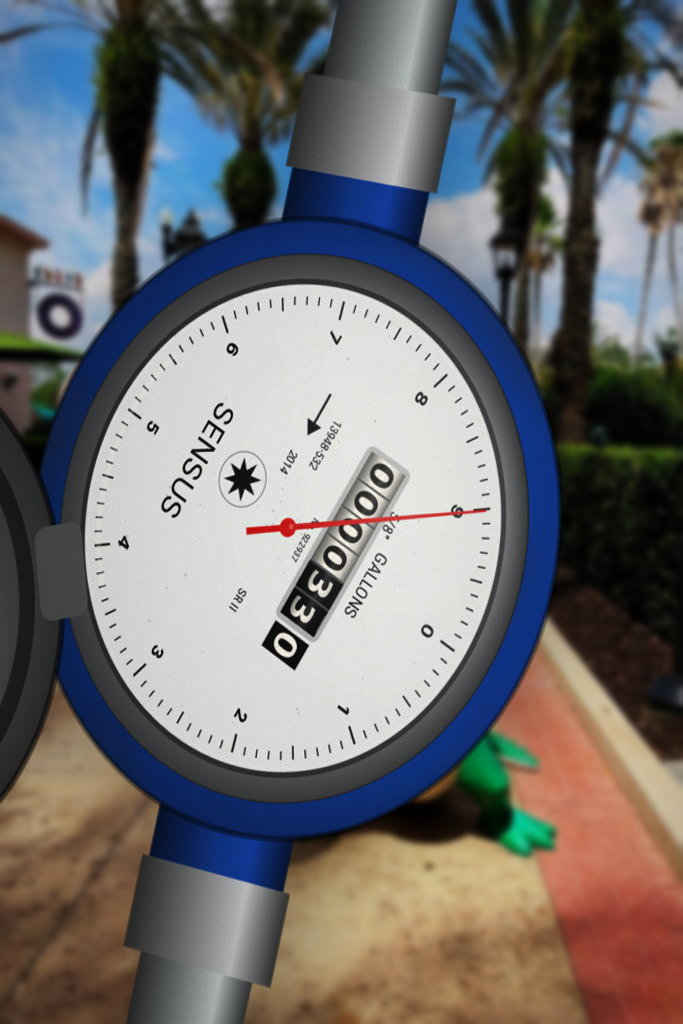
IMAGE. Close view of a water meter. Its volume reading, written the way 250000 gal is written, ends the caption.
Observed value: 329.0 gal
